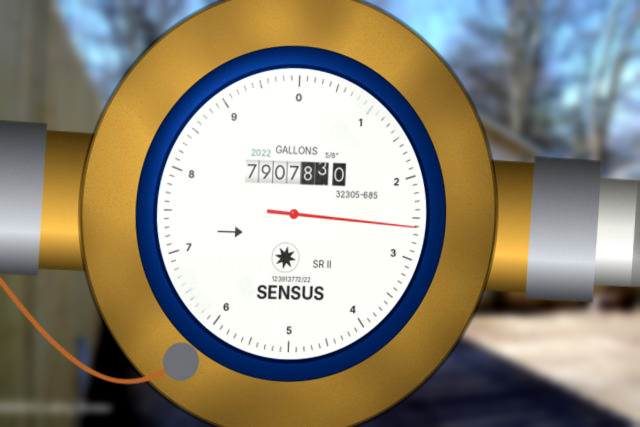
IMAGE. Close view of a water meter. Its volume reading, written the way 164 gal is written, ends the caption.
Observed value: 7907832.6 gal
